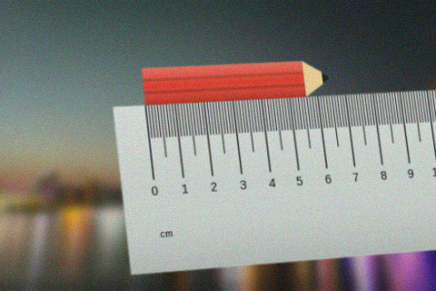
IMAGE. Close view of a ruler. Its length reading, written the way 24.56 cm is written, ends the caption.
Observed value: 6.5 cm
